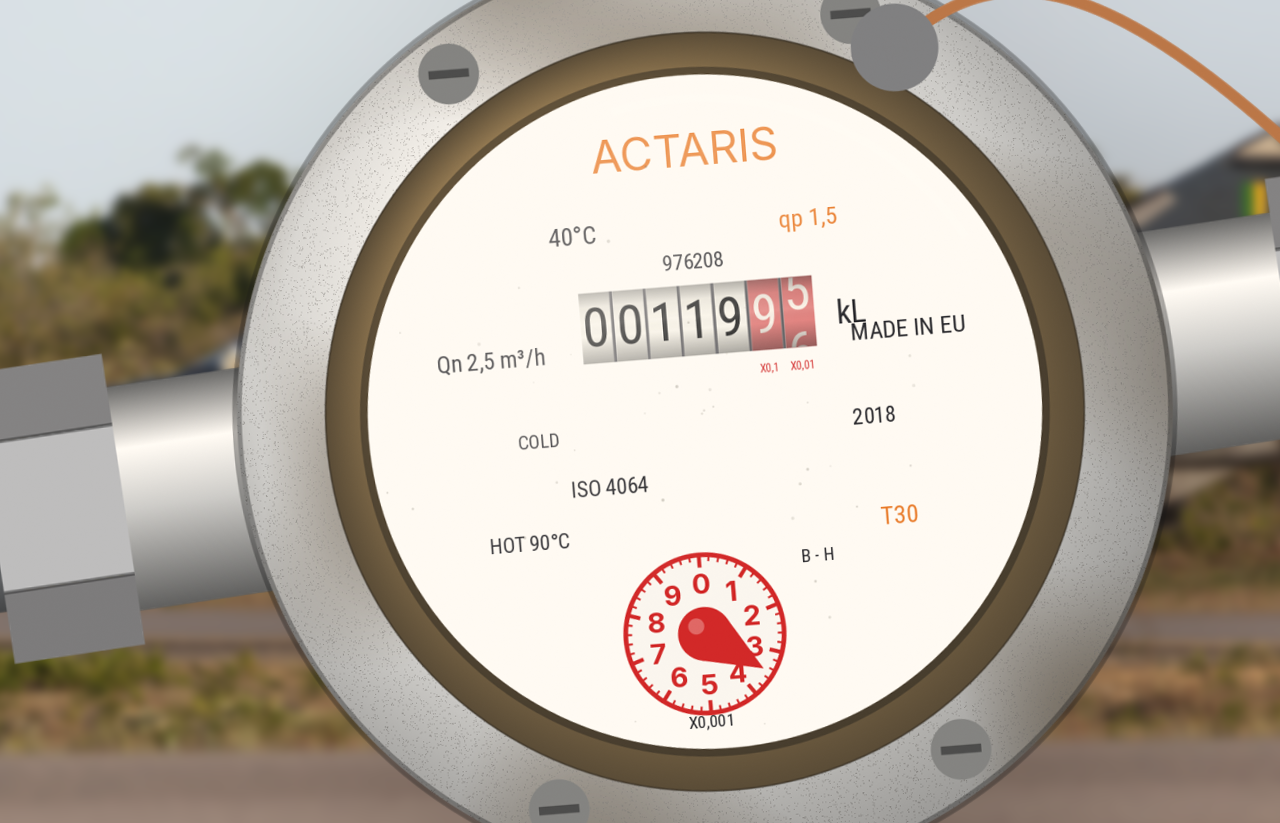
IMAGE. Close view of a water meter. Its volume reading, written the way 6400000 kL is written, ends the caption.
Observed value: 119.953 kL
